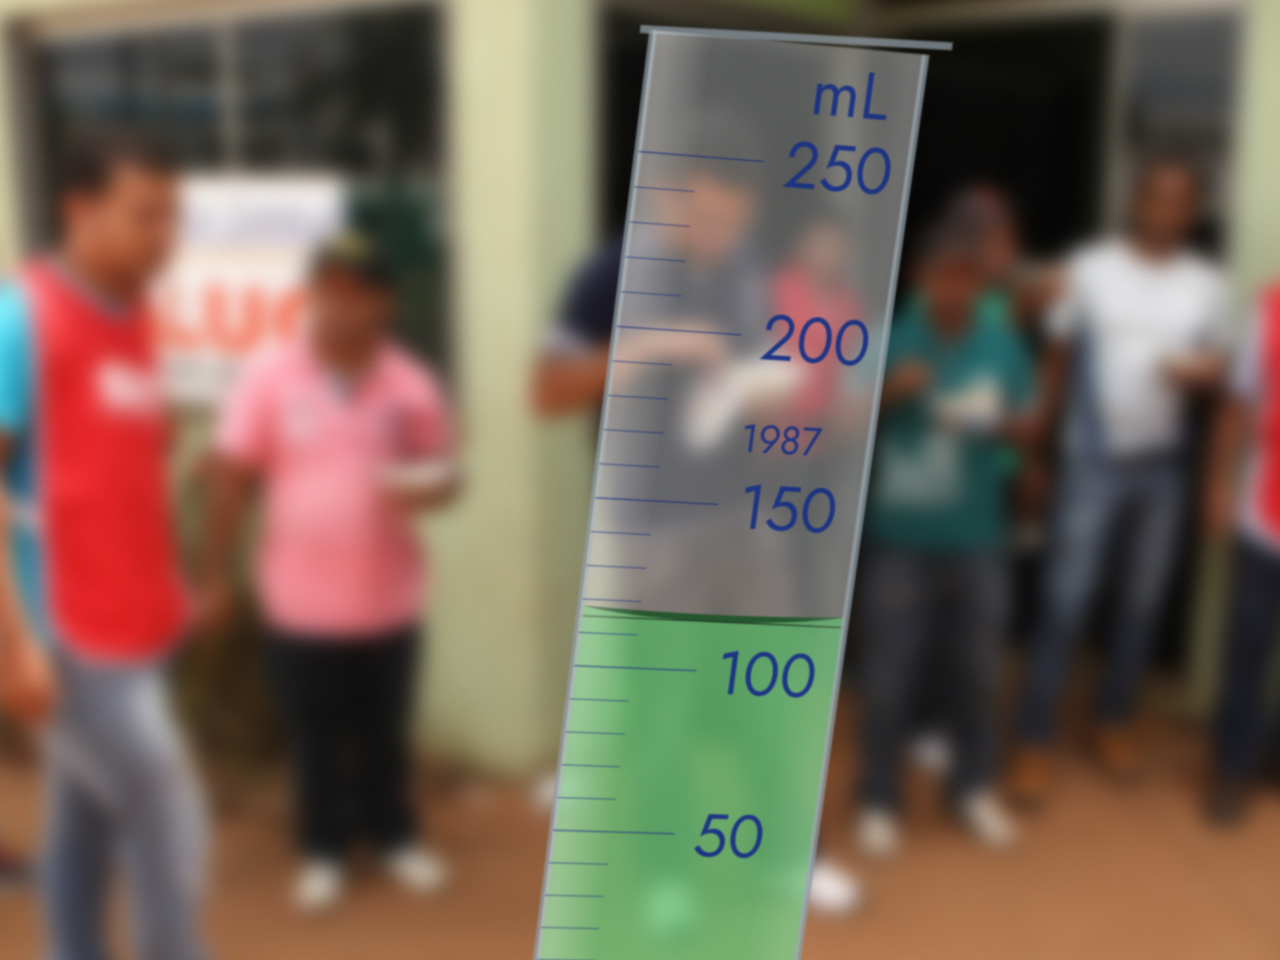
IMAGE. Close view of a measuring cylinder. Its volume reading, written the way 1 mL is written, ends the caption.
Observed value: 115 mL
